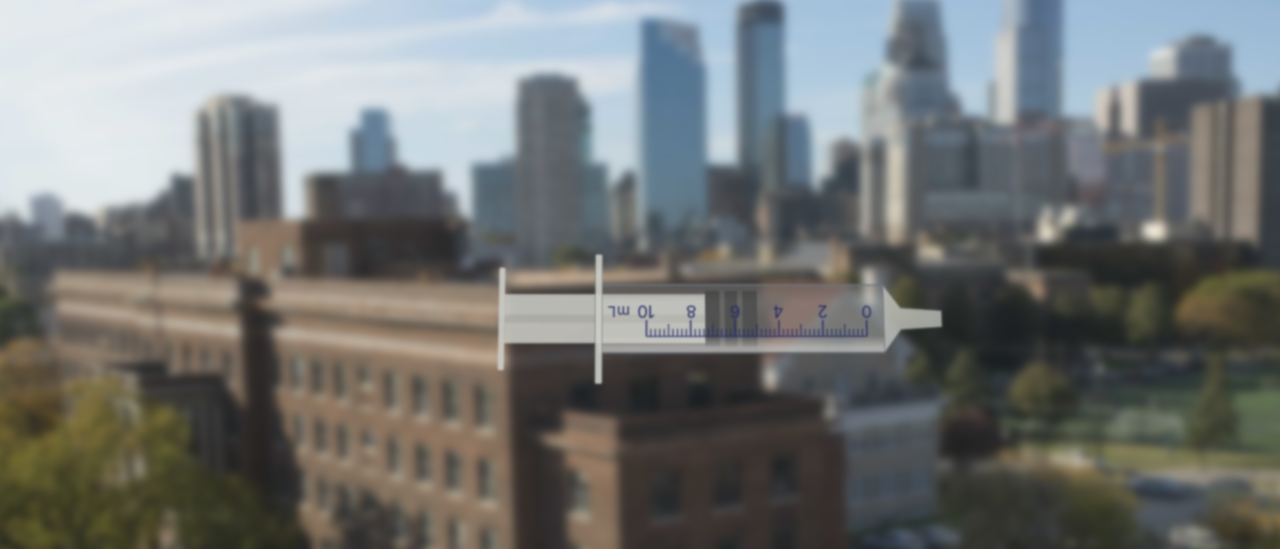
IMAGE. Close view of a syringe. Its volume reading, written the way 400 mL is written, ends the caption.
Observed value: 5 mL
